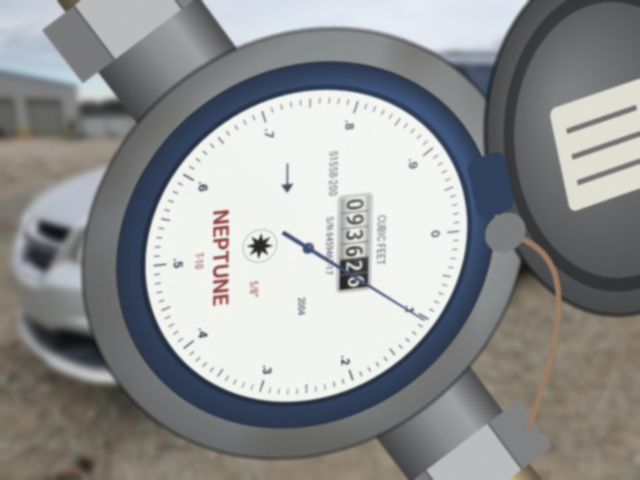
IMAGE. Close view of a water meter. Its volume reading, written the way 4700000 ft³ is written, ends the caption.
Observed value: 93626.10 ft³
